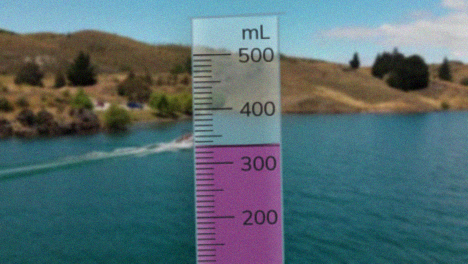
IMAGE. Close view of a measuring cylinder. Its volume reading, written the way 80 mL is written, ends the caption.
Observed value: 330 mL
